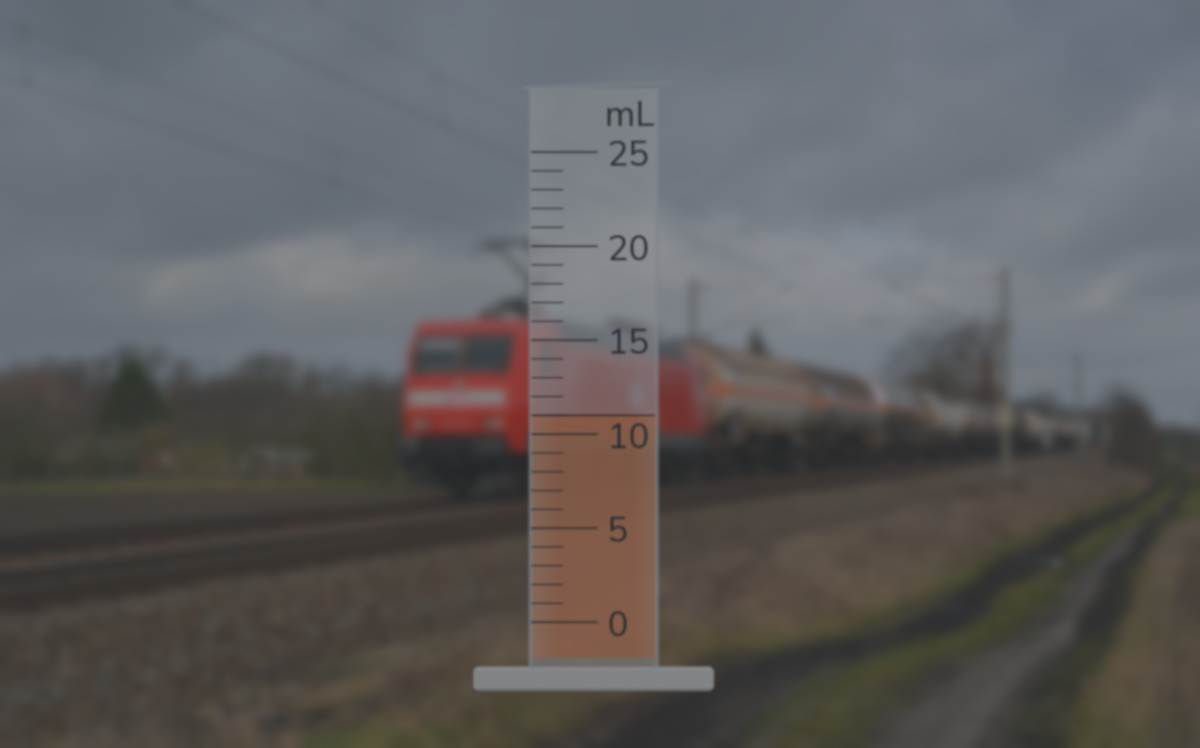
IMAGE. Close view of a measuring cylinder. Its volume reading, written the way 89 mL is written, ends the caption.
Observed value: 11 mL
